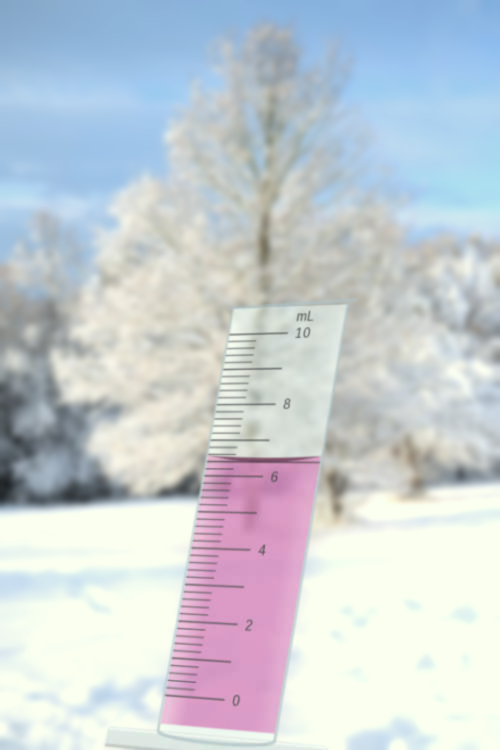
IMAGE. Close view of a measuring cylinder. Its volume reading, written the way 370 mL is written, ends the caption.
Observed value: 6.4 mL
